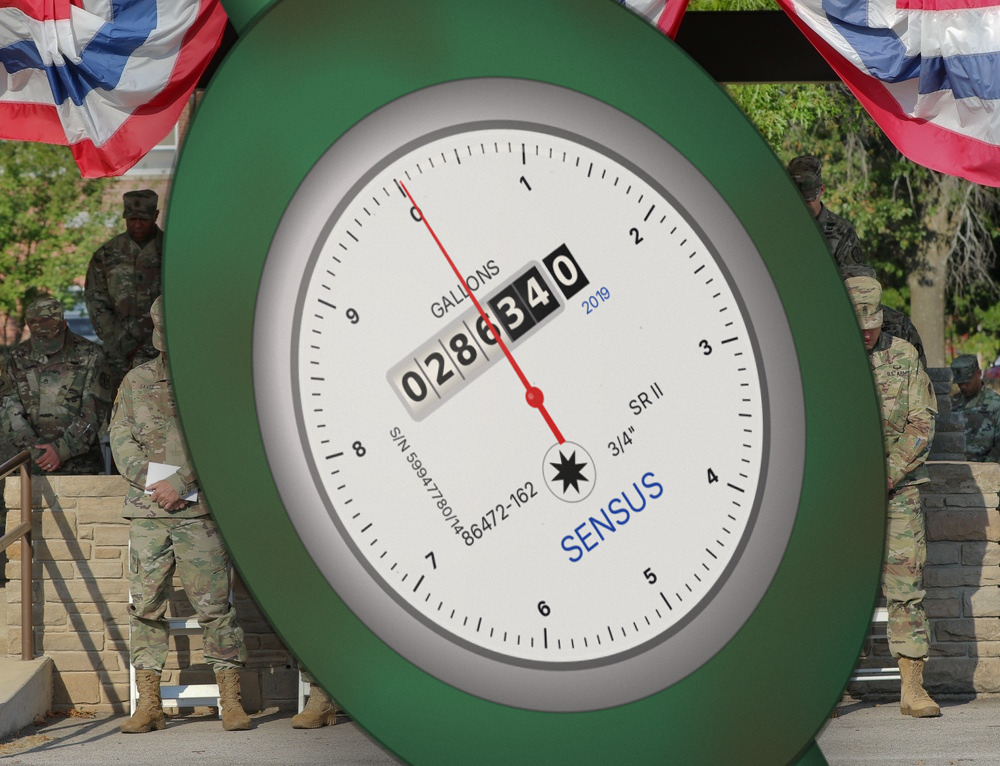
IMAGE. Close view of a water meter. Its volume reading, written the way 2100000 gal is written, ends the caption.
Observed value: 286340.0 gal
